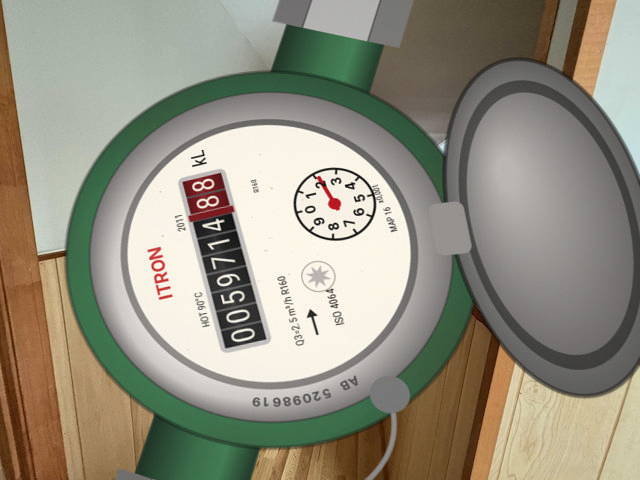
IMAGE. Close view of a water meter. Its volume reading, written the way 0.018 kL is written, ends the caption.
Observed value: 59714.882 kL
